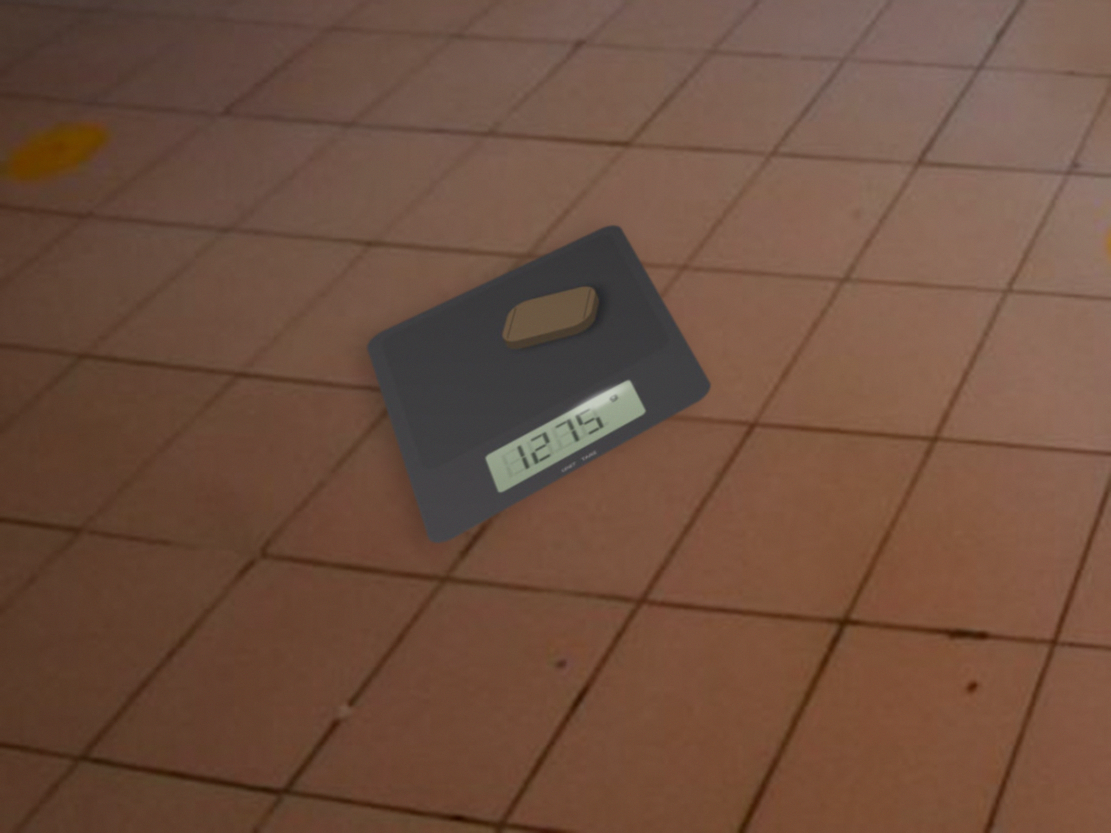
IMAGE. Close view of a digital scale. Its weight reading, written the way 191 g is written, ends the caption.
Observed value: 1275 g
